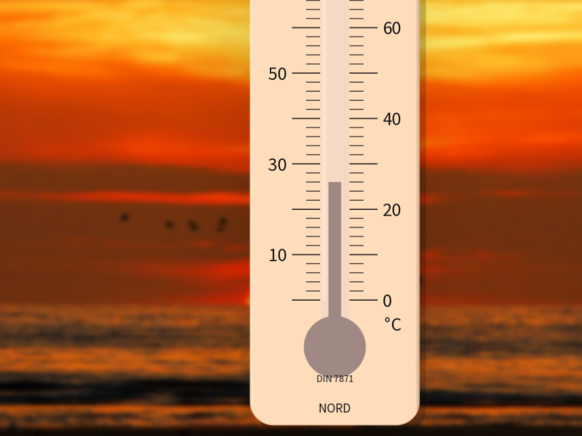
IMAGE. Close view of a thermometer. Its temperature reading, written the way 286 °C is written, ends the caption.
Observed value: 26 °C
